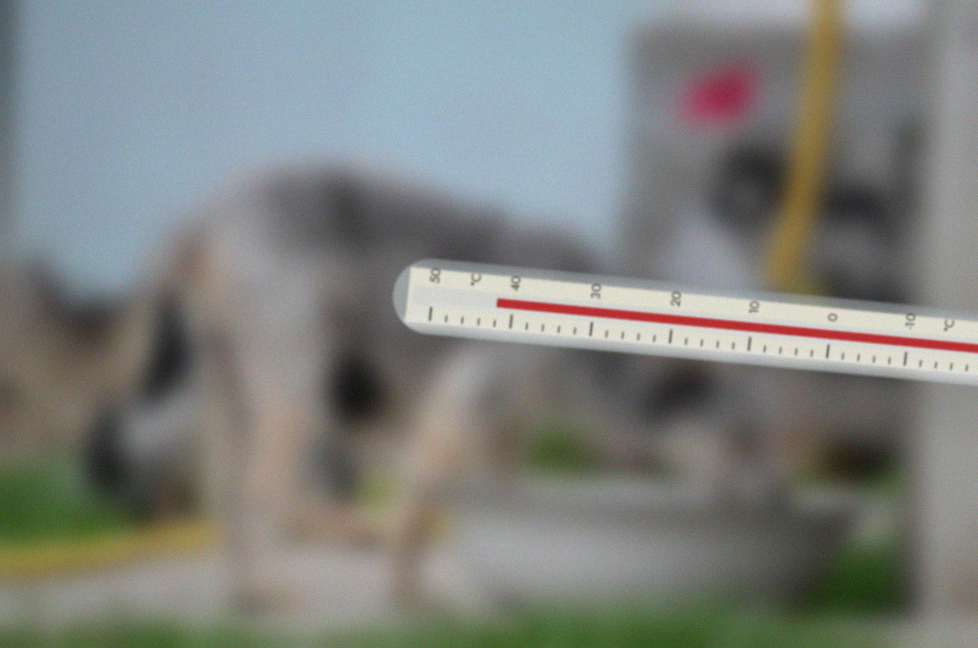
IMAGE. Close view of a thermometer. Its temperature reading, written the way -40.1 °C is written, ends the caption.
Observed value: 42 °C
